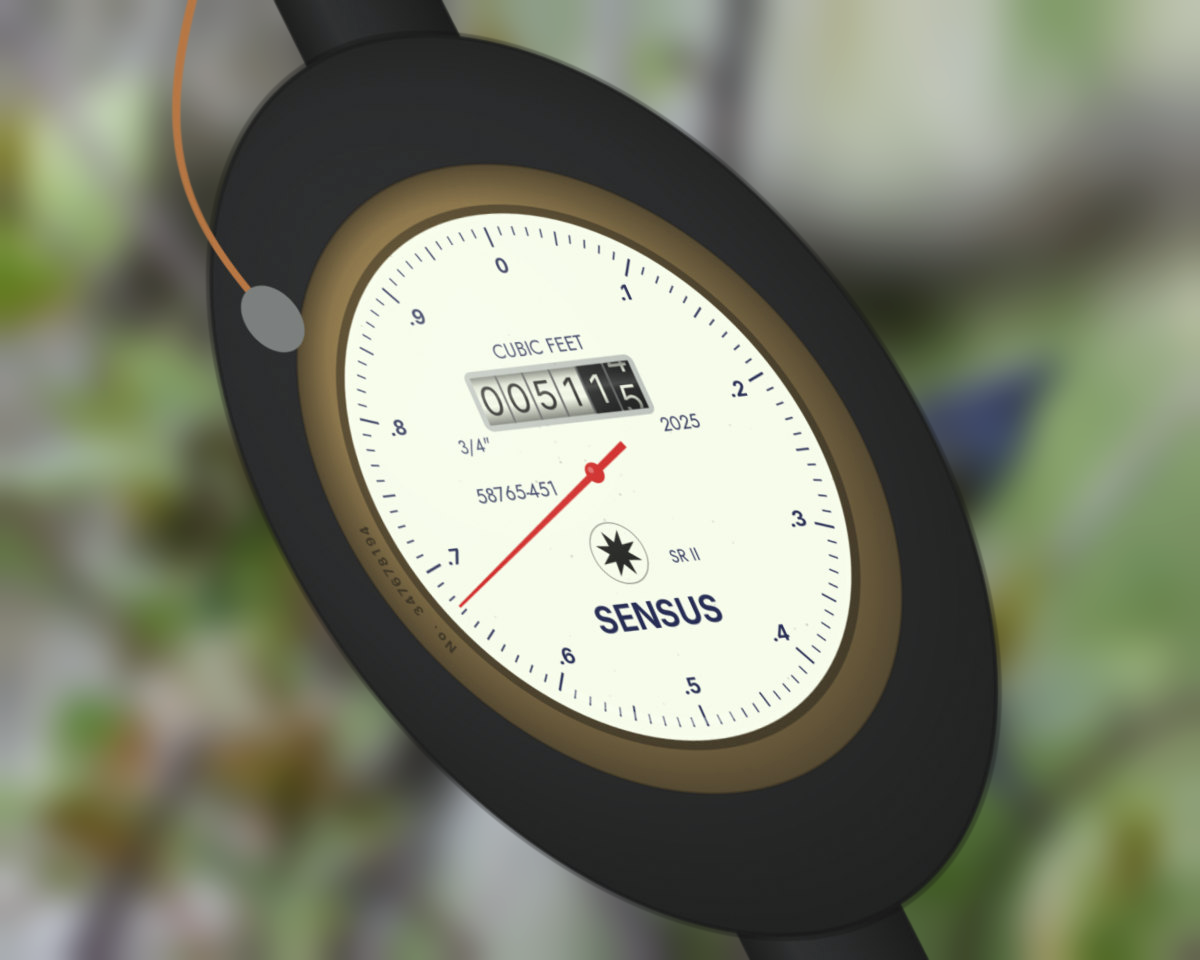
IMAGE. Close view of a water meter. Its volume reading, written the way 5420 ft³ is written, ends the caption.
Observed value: 5114.67 ft³
